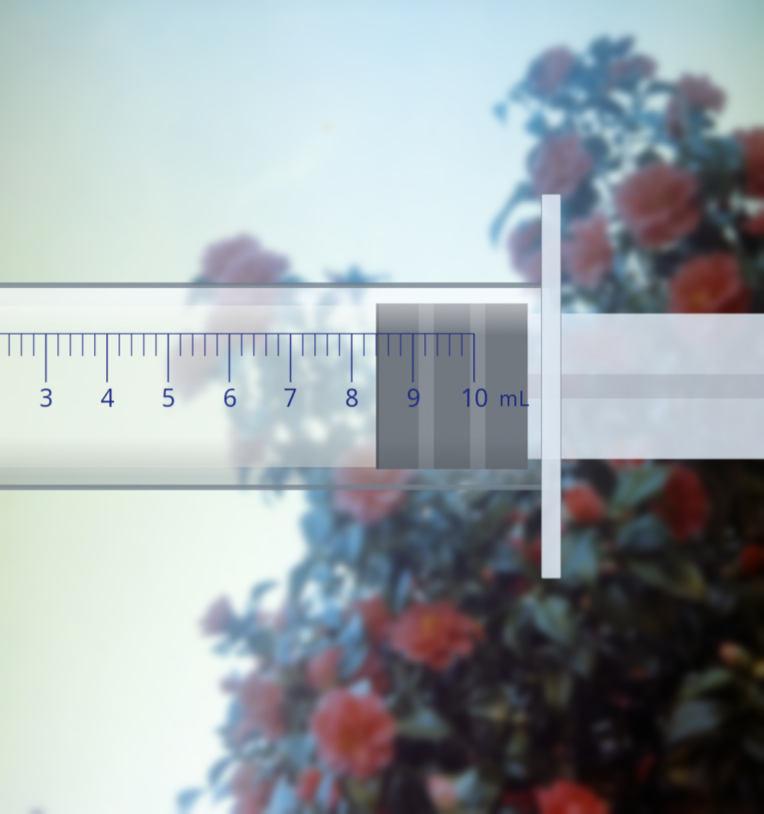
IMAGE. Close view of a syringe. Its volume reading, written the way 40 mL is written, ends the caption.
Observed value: 8.4 mL
